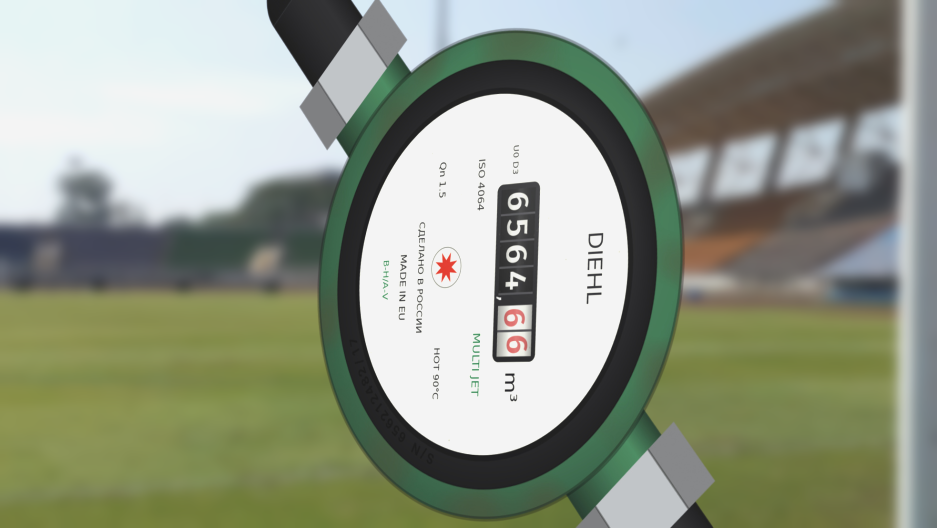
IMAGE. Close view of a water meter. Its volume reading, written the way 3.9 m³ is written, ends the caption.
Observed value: 6564.66 m³
